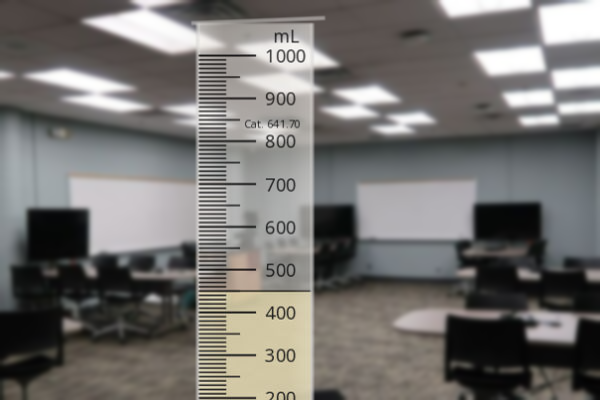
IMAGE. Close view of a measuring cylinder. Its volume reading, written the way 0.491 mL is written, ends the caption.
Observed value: 450 mL
